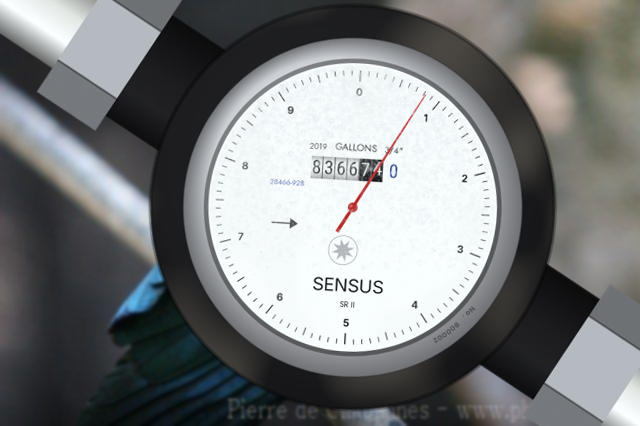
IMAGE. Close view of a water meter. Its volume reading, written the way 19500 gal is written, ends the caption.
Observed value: 8366740.8 gal
